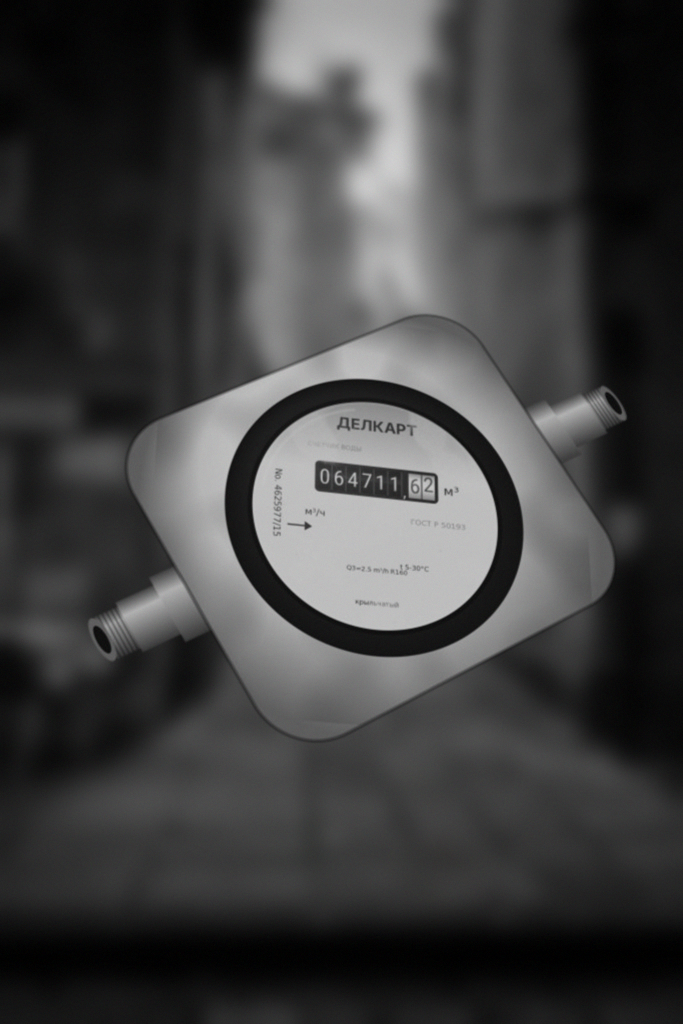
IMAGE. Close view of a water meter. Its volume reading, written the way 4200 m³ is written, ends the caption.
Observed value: 64711.62 m³
